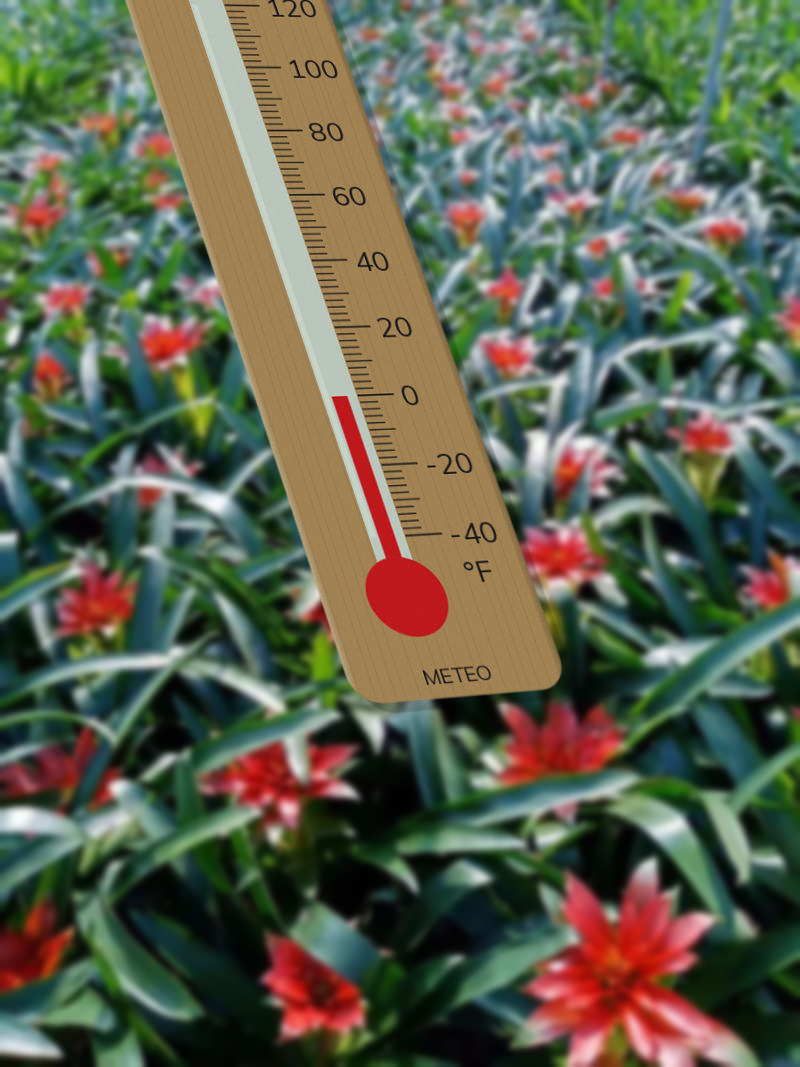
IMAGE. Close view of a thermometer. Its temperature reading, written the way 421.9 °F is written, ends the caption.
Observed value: 0 °F
